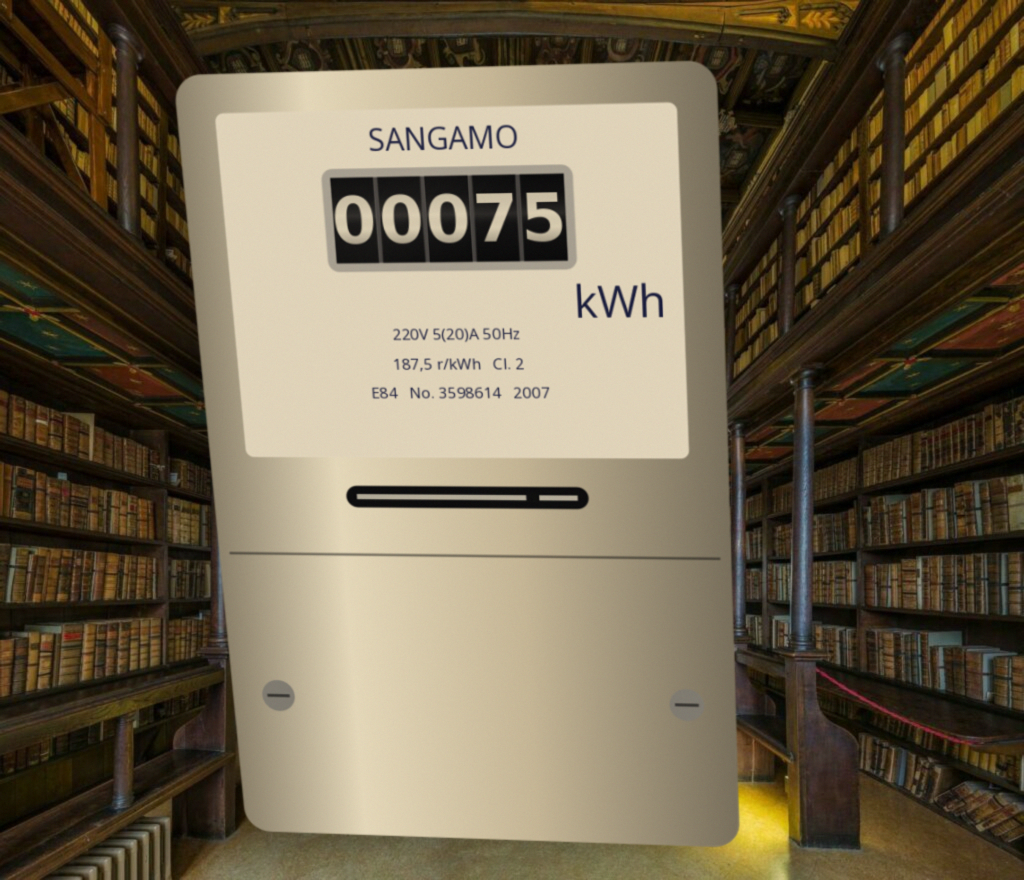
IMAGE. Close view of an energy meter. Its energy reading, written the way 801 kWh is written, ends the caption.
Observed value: 75 kWh
